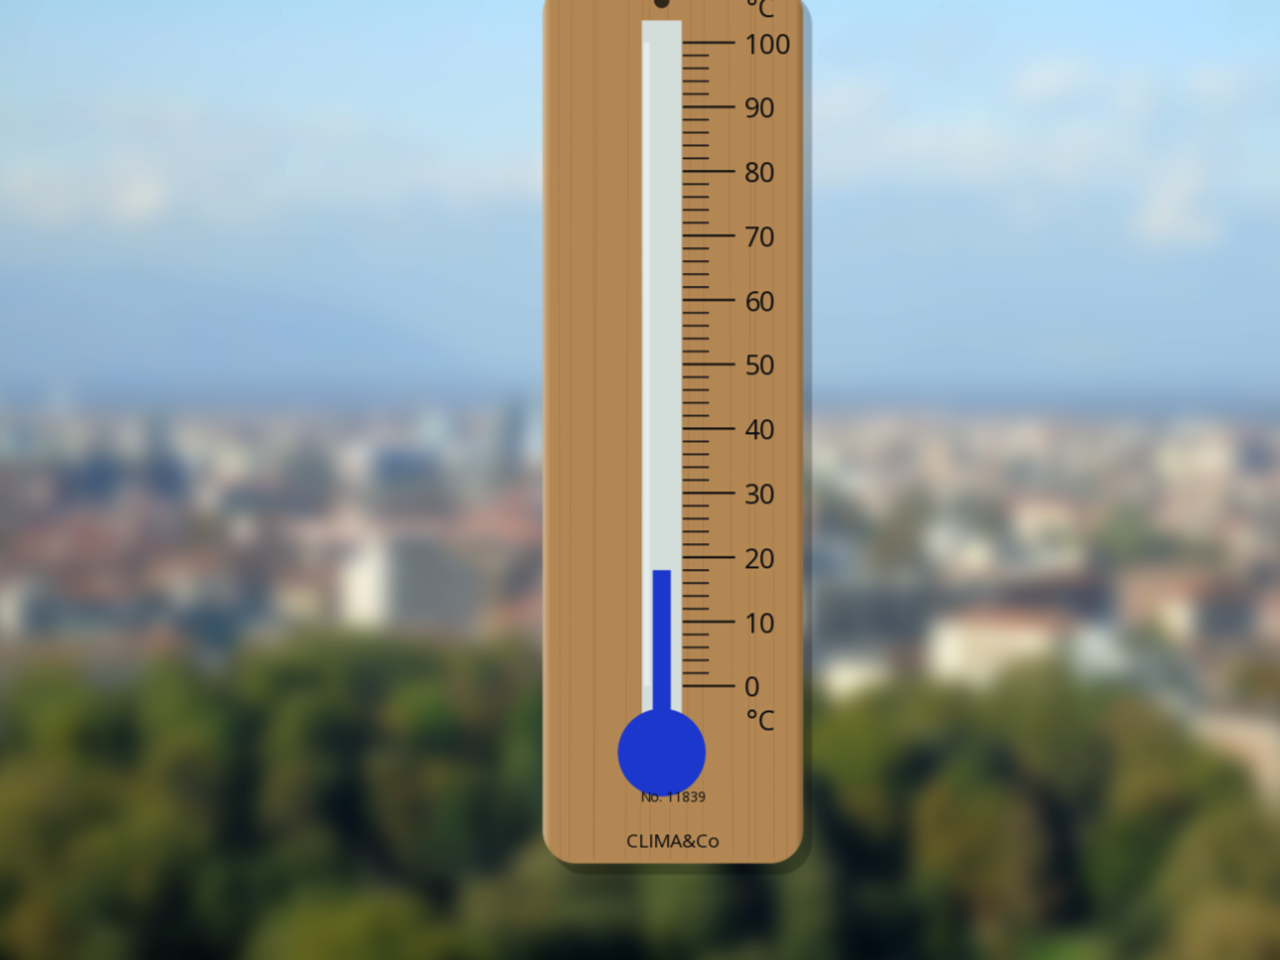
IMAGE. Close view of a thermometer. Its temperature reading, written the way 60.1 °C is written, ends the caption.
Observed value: 18 °C
